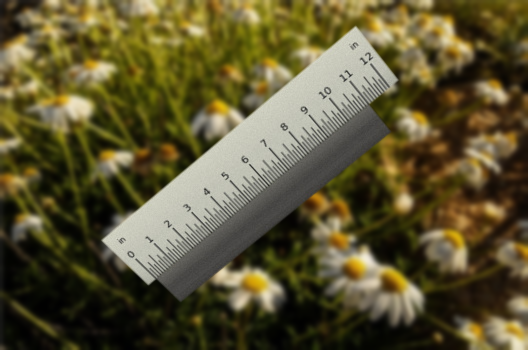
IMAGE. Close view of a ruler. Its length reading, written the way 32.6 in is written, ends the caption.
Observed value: 11 in
